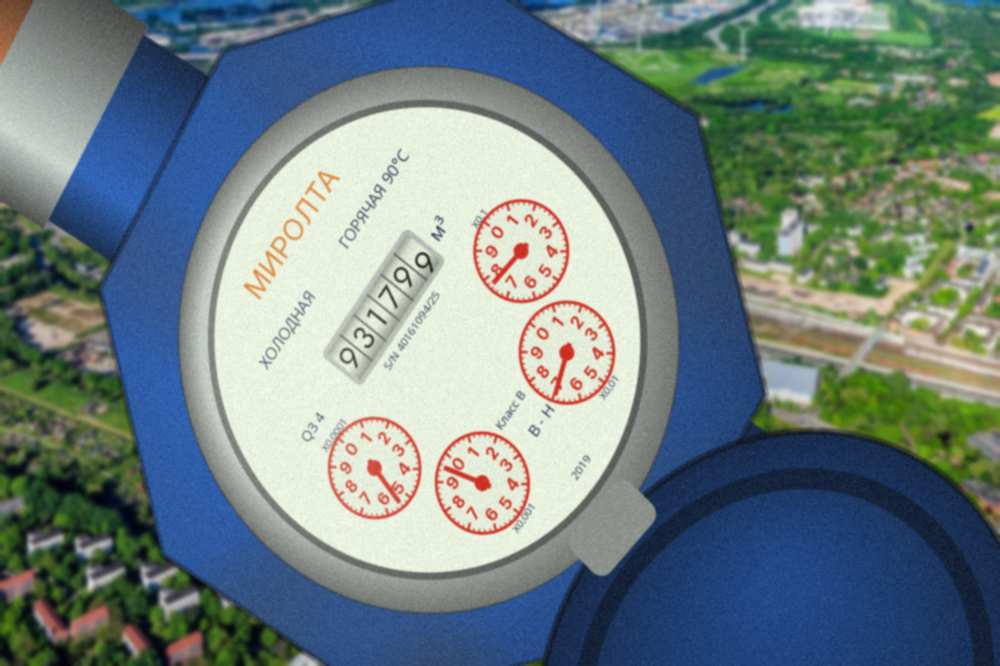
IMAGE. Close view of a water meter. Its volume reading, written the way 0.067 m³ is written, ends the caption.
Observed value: 931798.7695 m³
